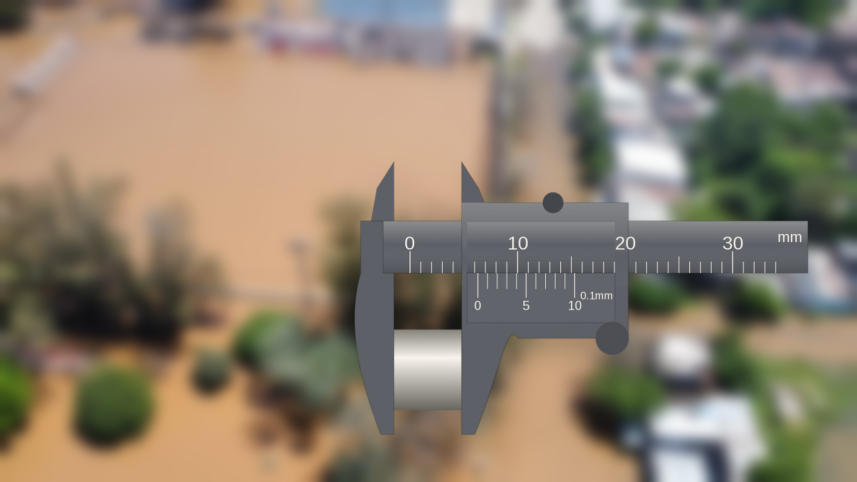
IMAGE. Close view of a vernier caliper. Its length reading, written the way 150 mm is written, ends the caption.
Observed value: 6.3 mm
